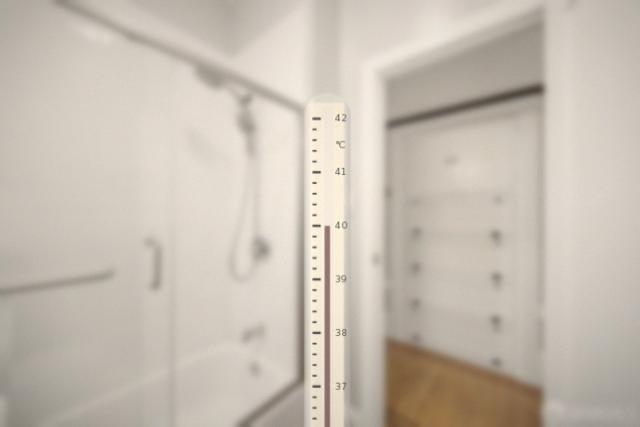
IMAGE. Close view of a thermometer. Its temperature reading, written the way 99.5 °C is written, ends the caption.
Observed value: 40 °C
